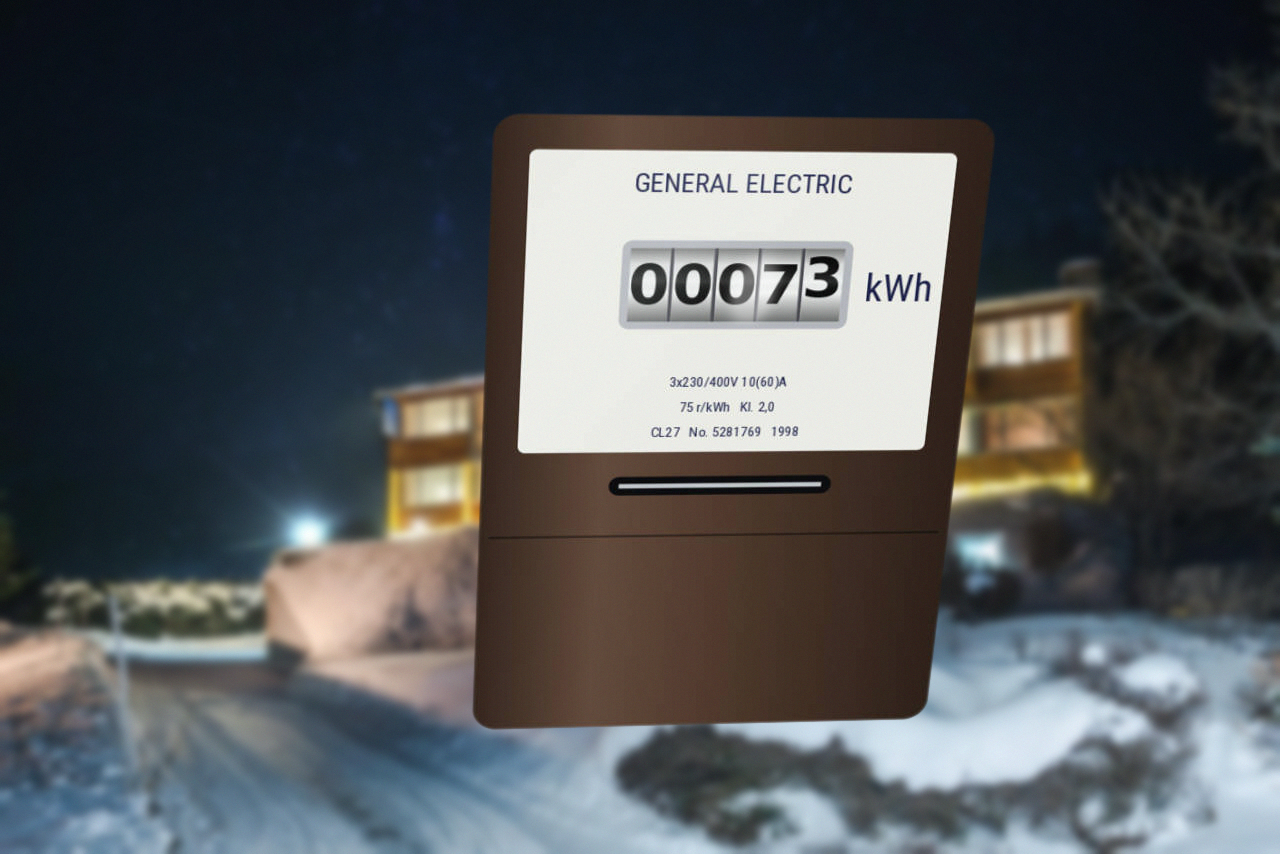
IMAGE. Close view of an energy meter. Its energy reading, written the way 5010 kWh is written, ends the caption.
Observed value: 73 kWh
